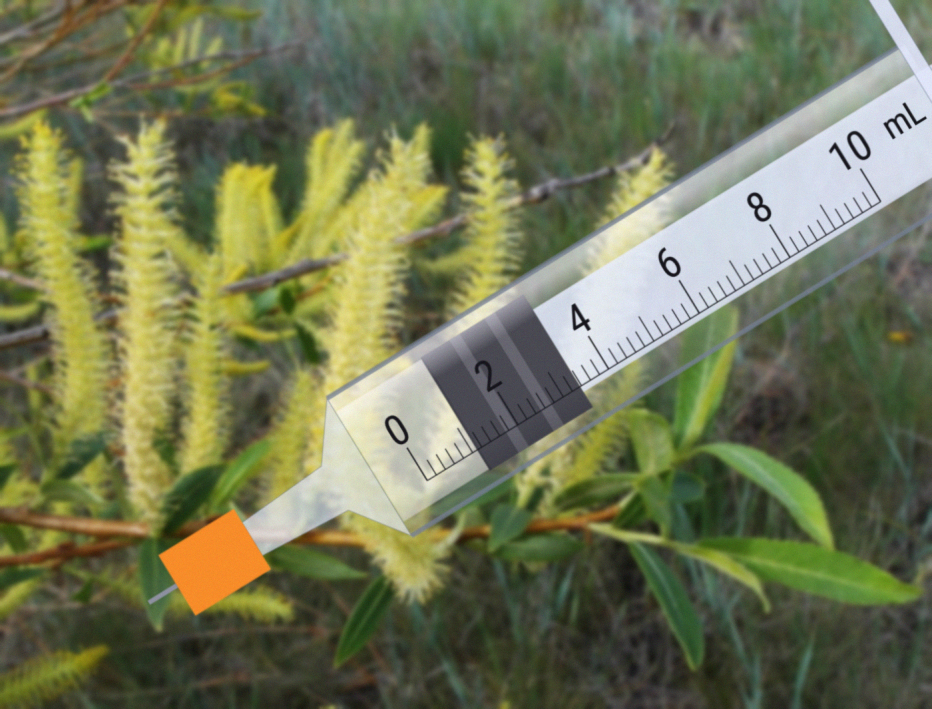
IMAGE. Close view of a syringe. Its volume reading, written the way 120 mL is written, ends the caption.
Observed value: 1.1 mL
